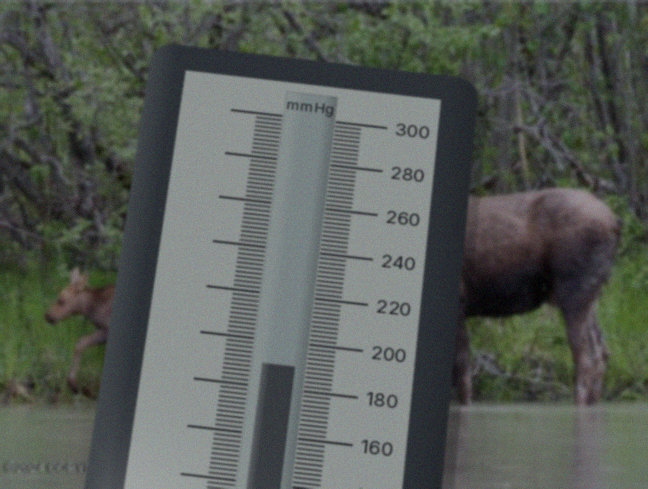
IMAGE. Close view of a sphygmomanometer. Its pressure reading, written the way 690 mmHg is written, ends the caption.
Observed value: 190 mmHg
